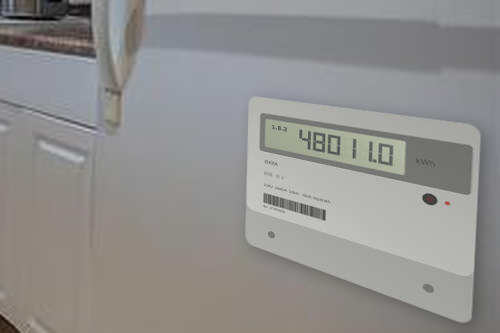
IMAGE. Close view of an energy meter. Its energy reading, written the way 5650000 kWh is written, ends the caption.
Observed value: 48011.0 kWh
